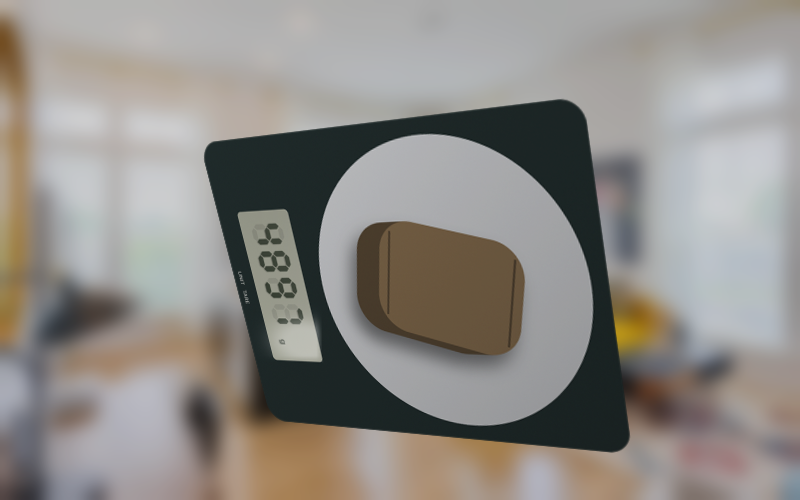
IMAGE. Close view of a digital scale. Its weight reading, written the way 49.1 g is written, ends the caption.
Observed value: 4897 g
